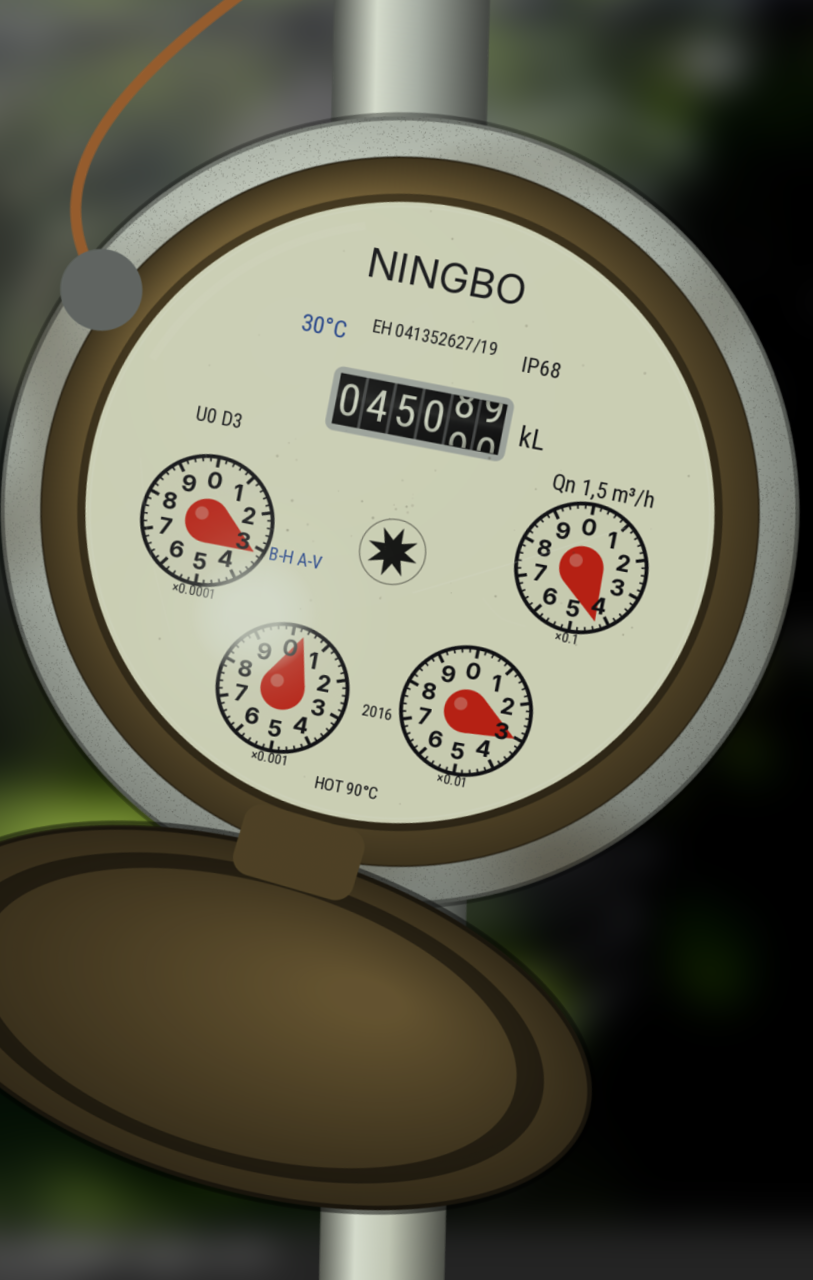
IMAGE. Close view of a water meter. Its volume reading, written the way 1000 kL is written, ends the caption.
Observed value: 45089.4303 kL
